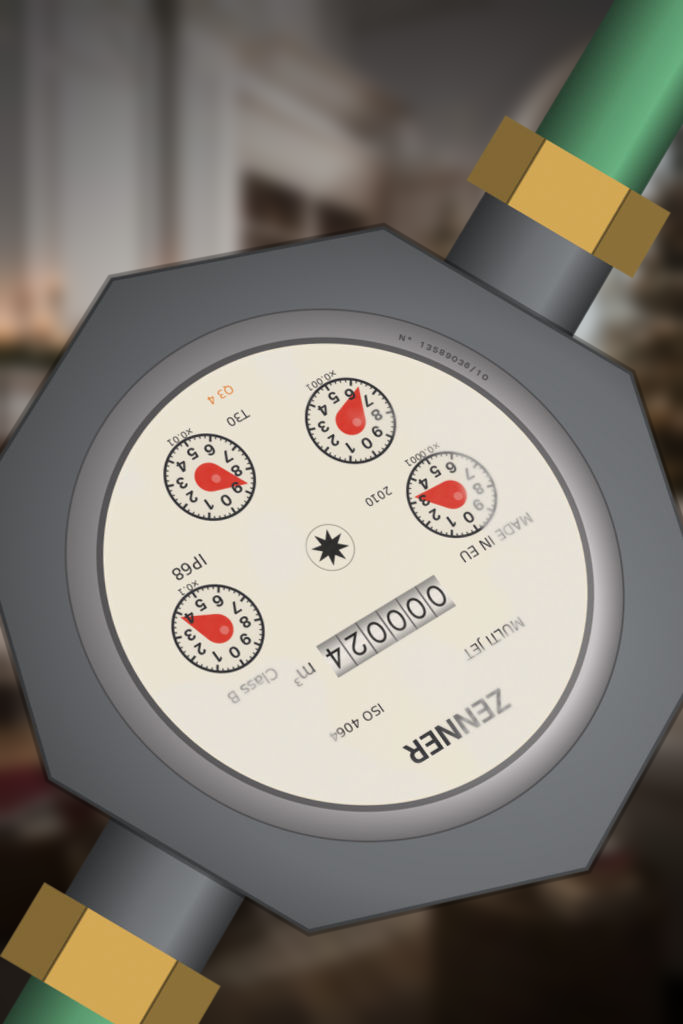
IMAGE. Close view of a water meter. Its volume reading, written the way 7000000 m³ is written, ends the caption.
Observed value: 24.3863 m³
